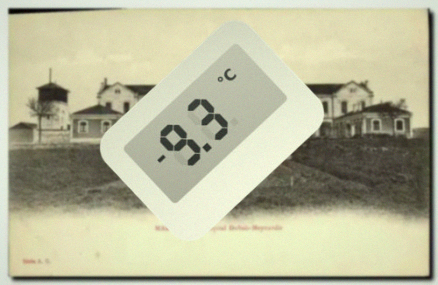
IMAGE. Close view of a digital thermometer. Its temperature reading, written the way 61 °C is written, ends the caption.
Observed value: -9.3 °C
